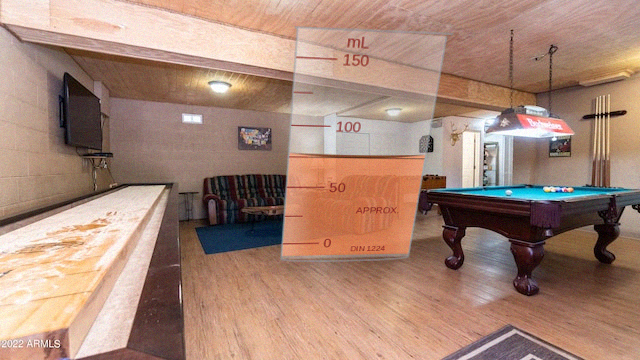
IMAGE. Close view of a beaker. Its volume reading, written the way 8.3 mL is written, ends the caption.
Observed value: 75 mL
